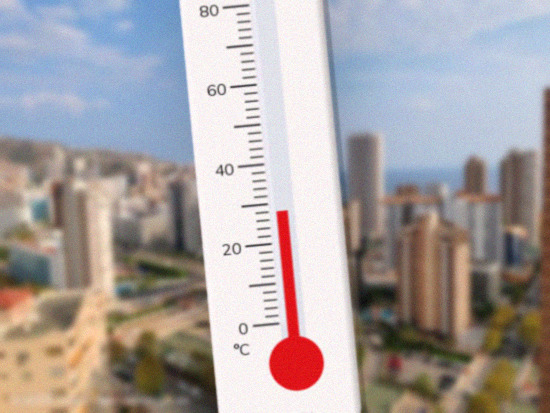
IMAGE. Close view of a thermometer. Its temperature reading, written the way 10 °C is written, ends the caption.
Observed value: 28 °C
